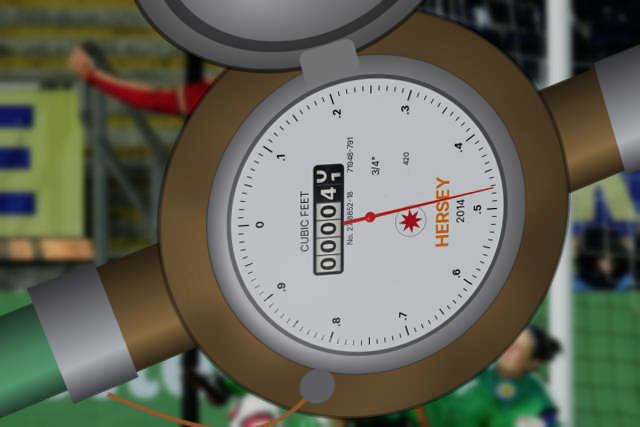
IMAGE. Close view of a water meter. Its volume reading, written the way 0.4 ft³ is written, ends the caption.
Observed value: 40.47 ft³
